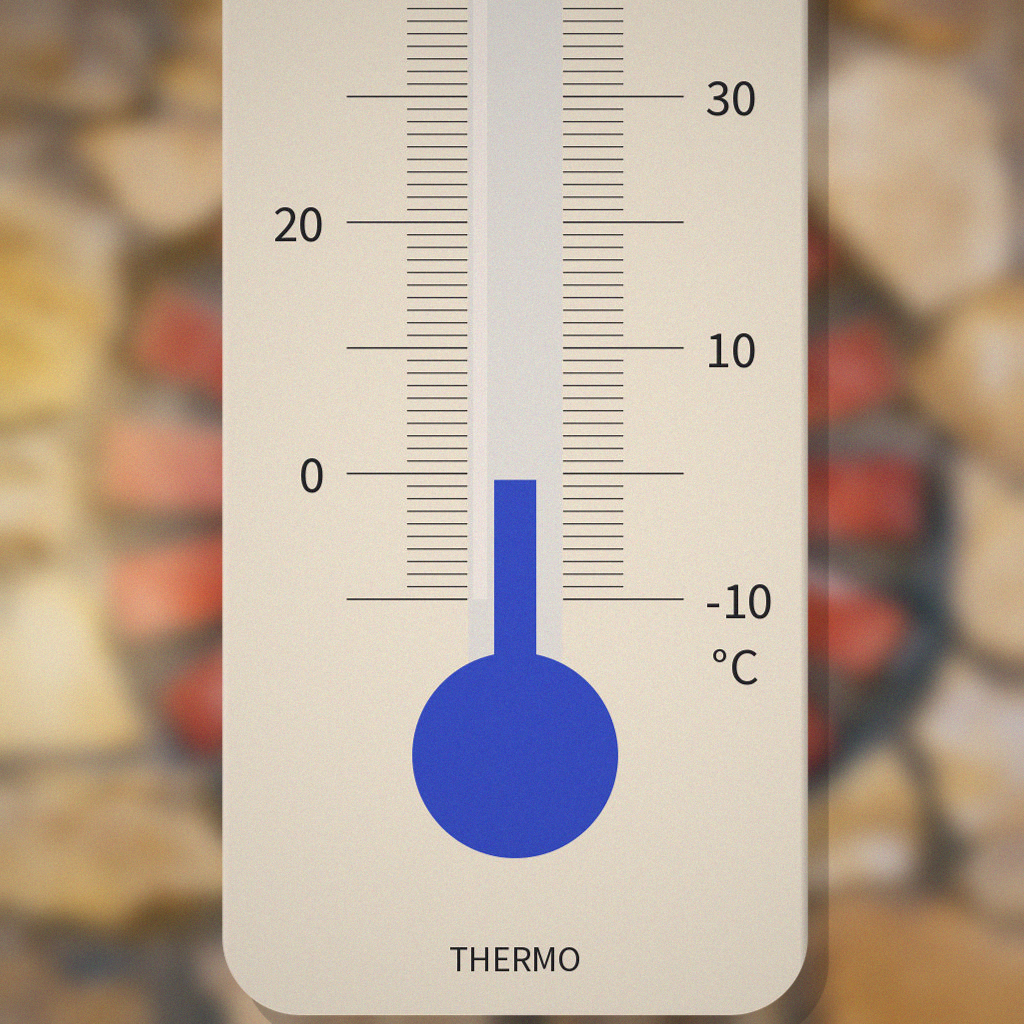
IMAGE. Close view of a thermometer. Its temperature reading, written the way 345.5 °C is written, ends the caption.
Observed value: -0.5 °C
